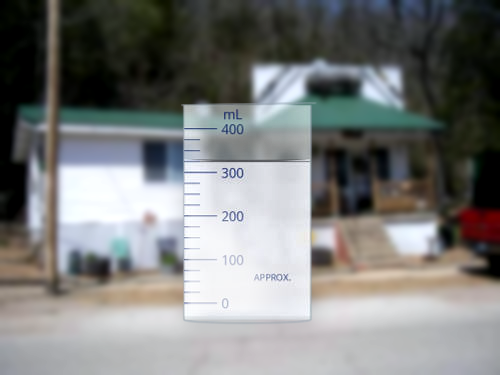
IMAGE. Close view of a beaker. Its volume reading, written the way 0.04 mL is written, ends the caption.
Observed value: 325 mL
